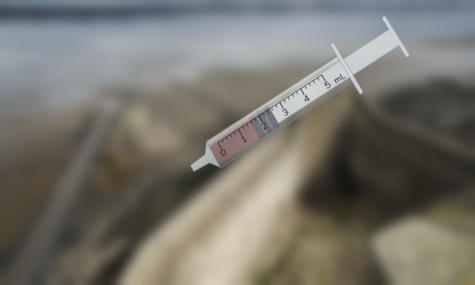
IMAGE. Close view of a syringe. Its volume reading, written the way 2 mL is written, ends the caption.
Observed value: 1.6 mL
